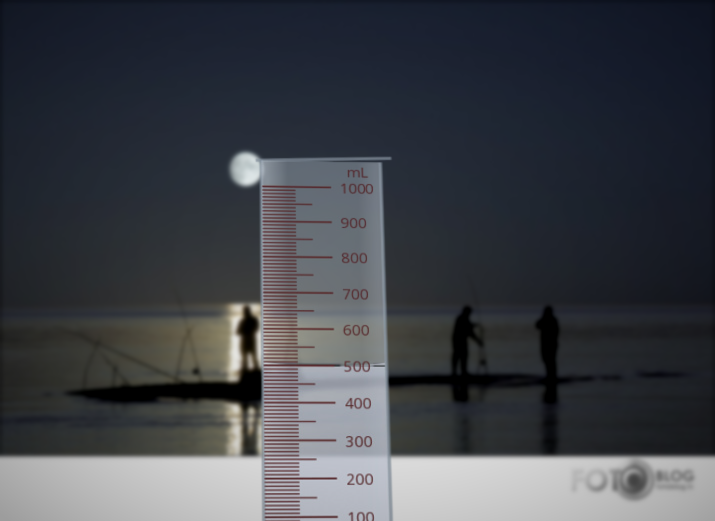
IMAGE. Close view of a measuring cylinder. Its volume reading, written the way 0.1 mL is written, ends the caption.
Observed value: 500 mL
